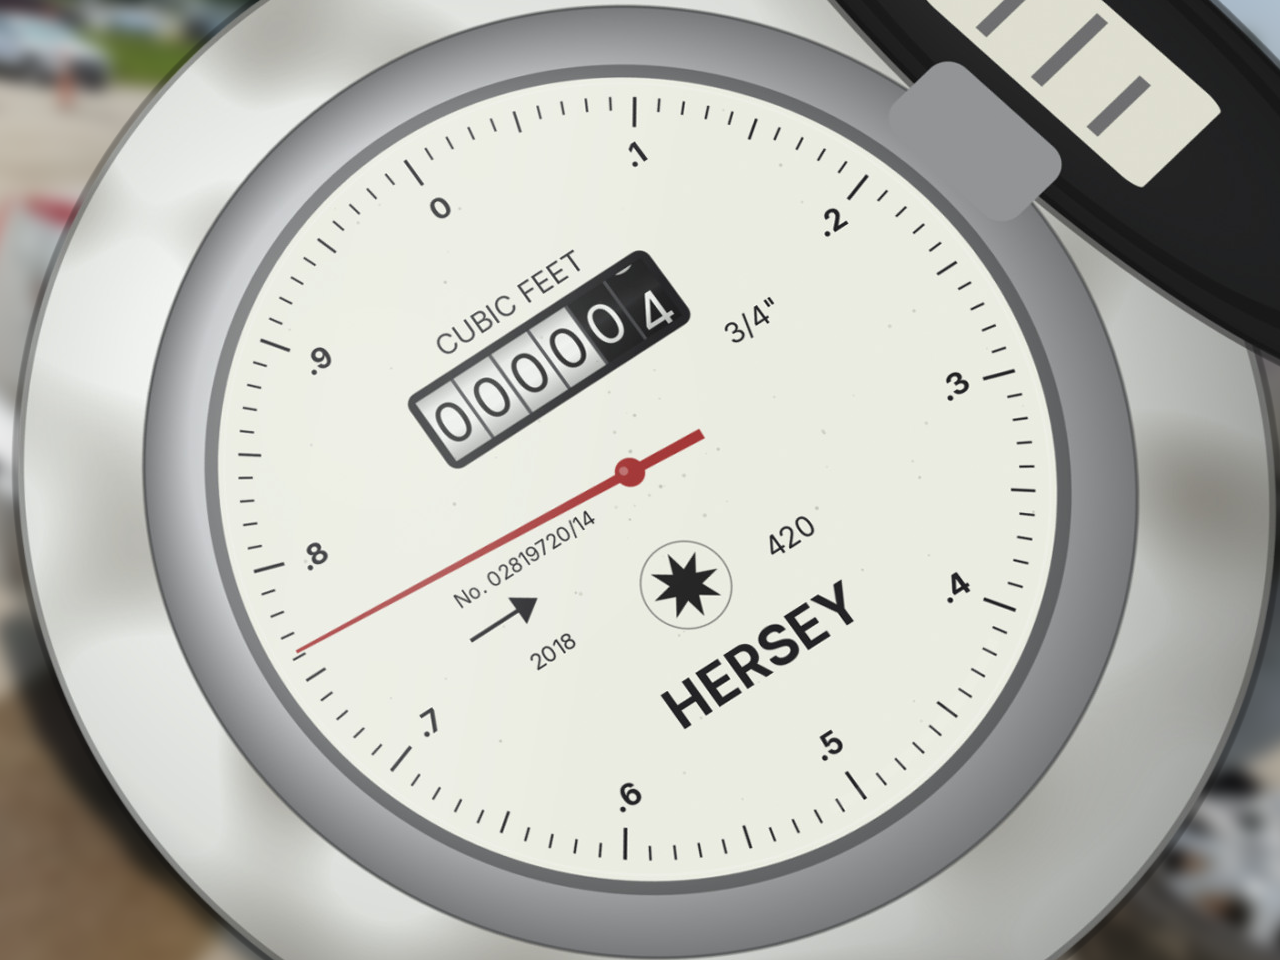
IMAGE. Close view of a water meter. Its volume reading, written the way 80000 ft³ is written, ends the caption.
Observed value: 3.76 ft³
